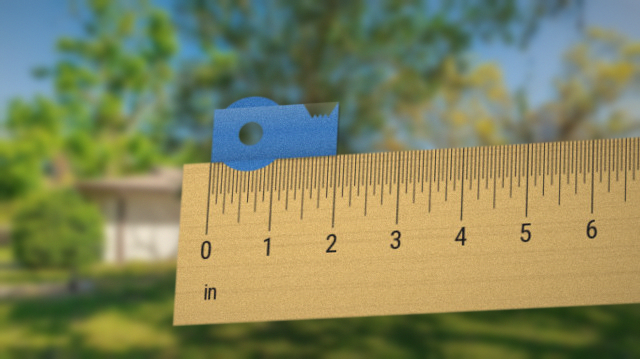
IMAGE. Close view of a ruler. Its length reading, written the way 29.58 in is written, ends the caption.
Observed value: 2 in
